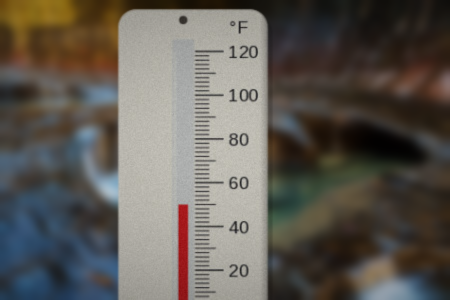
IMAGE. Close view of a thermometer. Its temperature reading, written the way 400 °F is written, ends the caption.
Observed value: 50 °F
